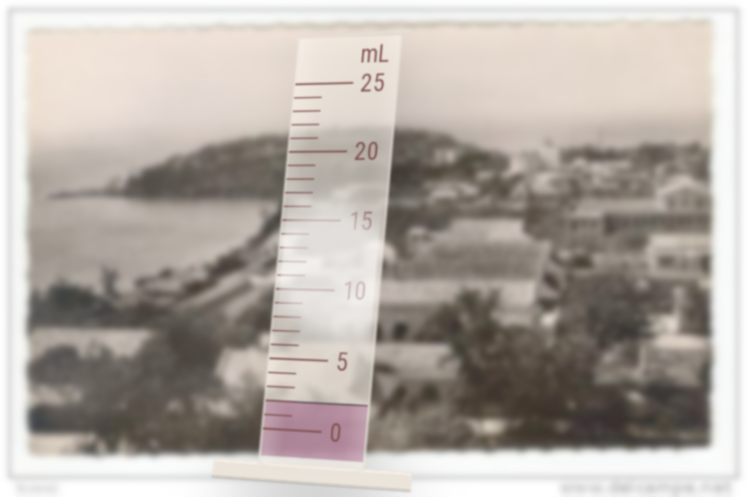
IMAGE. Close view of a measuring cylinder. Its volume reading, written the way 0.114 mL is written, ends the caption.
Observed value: 2 mL
